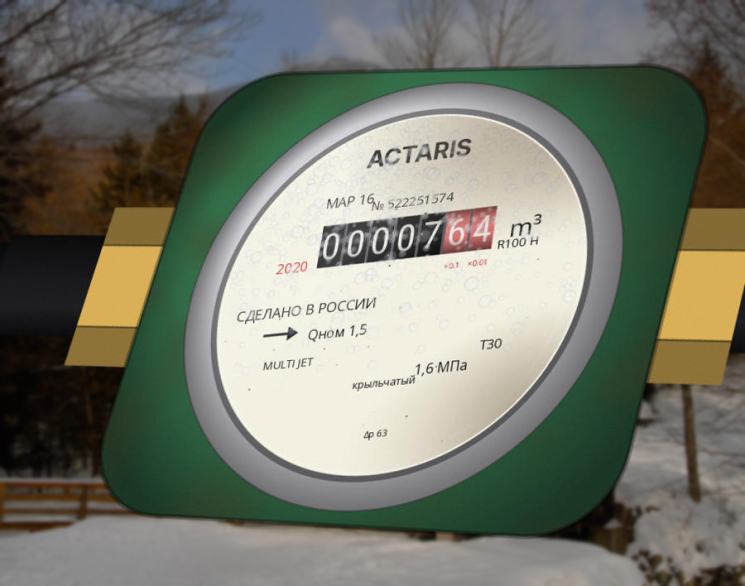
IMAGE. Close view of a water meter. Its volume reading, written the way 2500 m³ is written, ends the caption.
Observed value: 7.64 m³
